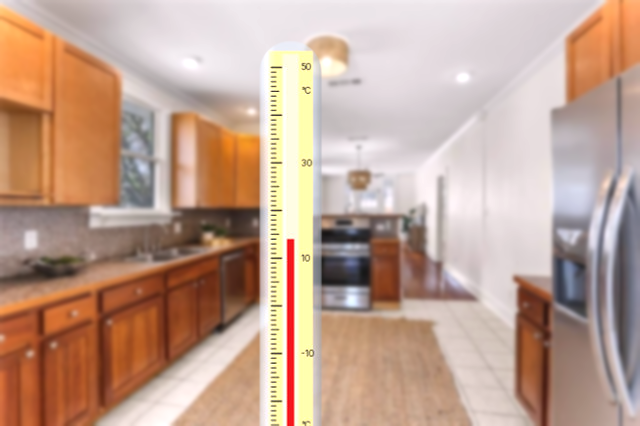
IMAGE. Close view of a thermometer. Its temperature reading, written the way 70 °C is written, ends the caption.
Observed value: 14 °C
